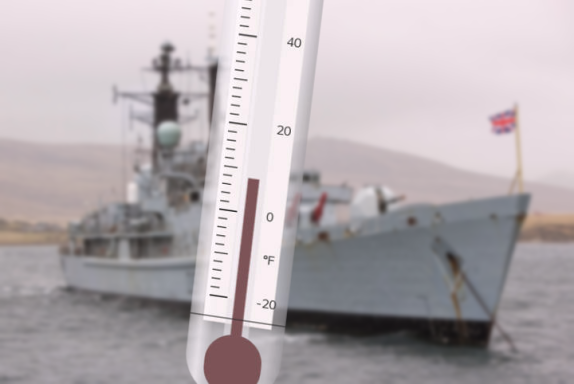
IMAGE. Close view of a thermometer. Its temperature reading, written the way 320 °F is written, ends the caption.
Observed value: 8 °F
